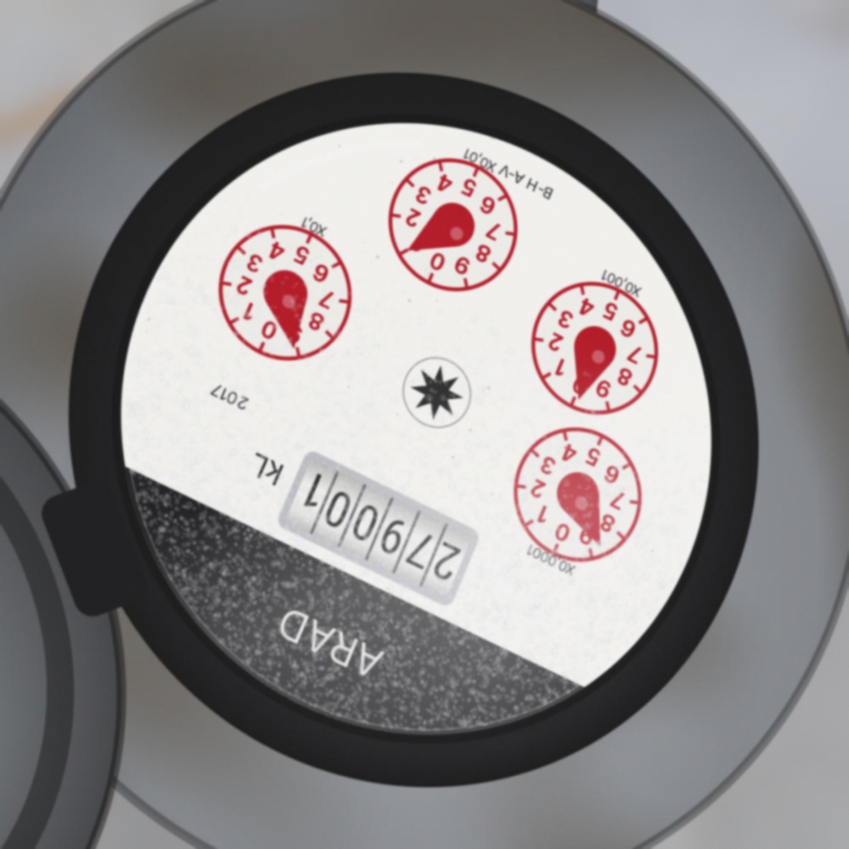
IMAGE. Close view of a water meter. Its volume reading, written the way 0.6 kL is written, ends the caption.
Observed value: 279000.9098 kL
